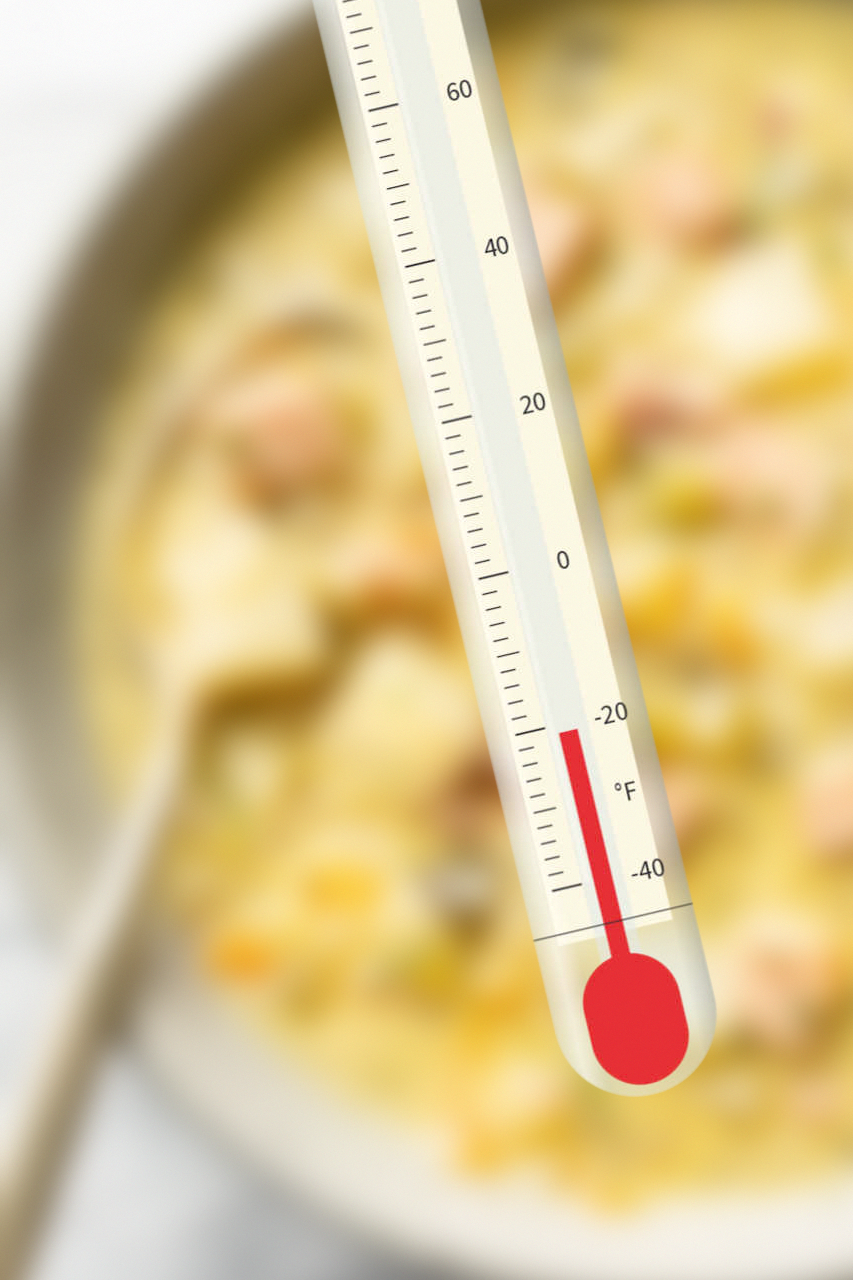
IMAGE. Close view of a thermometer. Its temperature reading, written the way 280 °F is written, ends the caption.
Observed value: -21 °F
